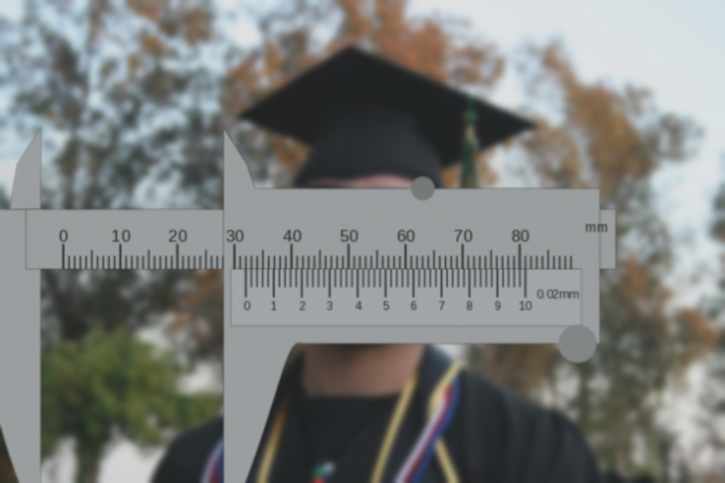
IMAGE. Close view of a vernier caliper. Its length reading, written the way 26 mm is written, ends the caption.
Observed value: 32.0 mm
